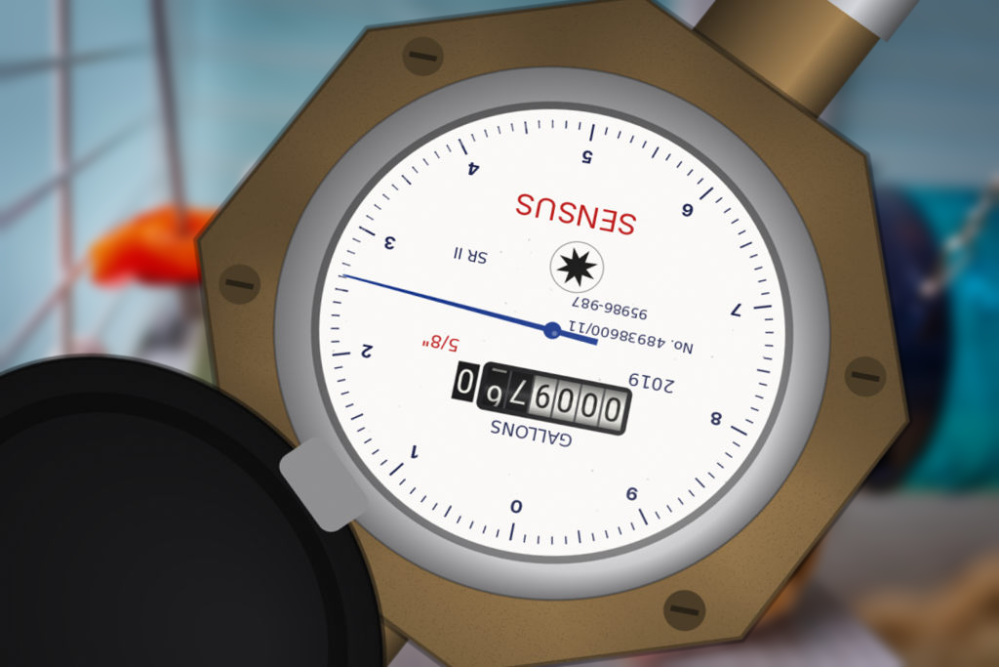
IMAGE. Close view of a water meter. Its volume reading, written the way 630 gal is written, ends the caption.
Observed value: 9762.6 gal
